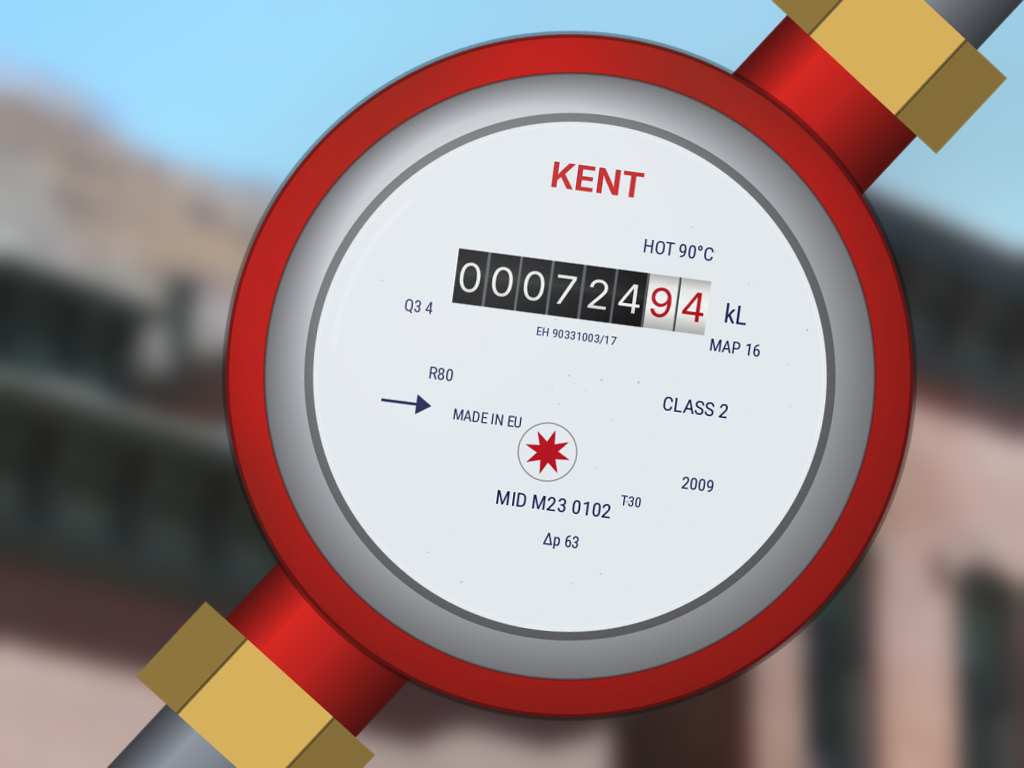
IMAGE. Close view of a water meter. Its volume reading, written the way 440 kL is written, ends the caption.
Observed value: 724.94 kL
